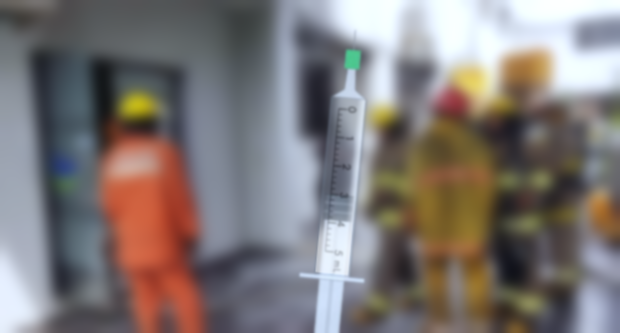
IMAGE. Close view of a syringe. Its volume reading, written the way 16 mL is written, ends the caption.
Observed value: 3 mL
